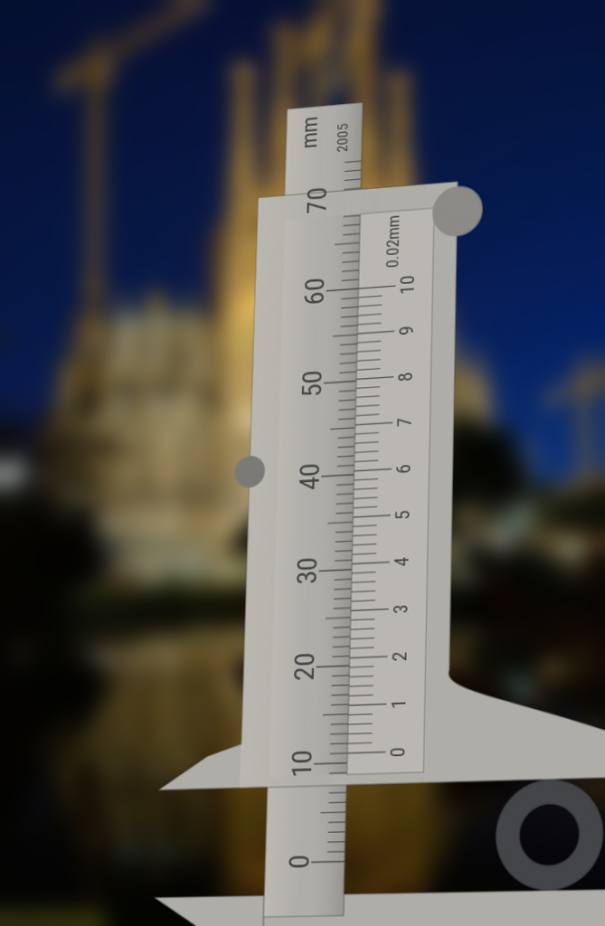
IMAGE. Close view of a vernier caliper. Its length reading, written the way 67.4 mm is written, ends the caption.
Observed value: 11.0 mm
